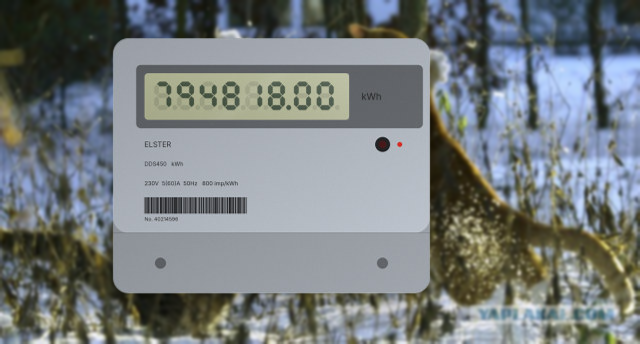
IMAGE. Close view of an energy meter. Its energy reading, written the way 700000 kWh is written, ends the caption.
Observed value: 794818.00 kWh
